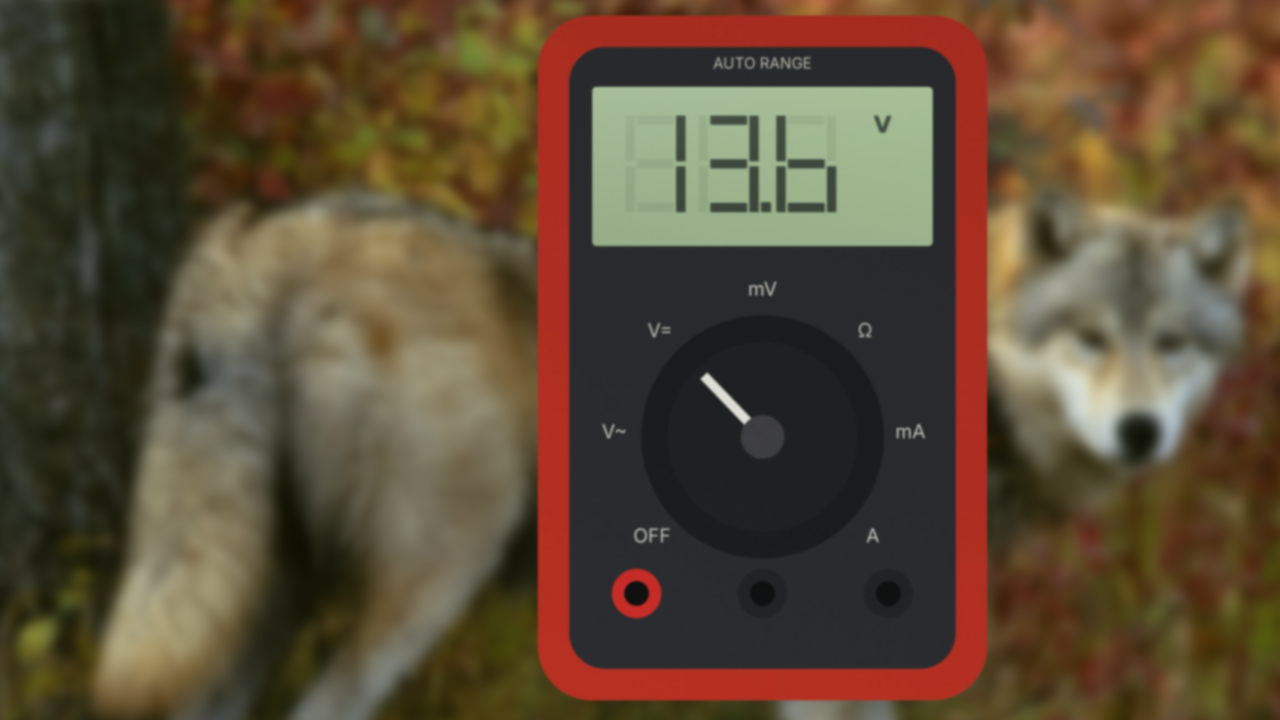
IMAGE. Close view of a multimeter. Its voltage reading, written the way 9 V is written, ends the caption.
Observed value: 13.6 V
